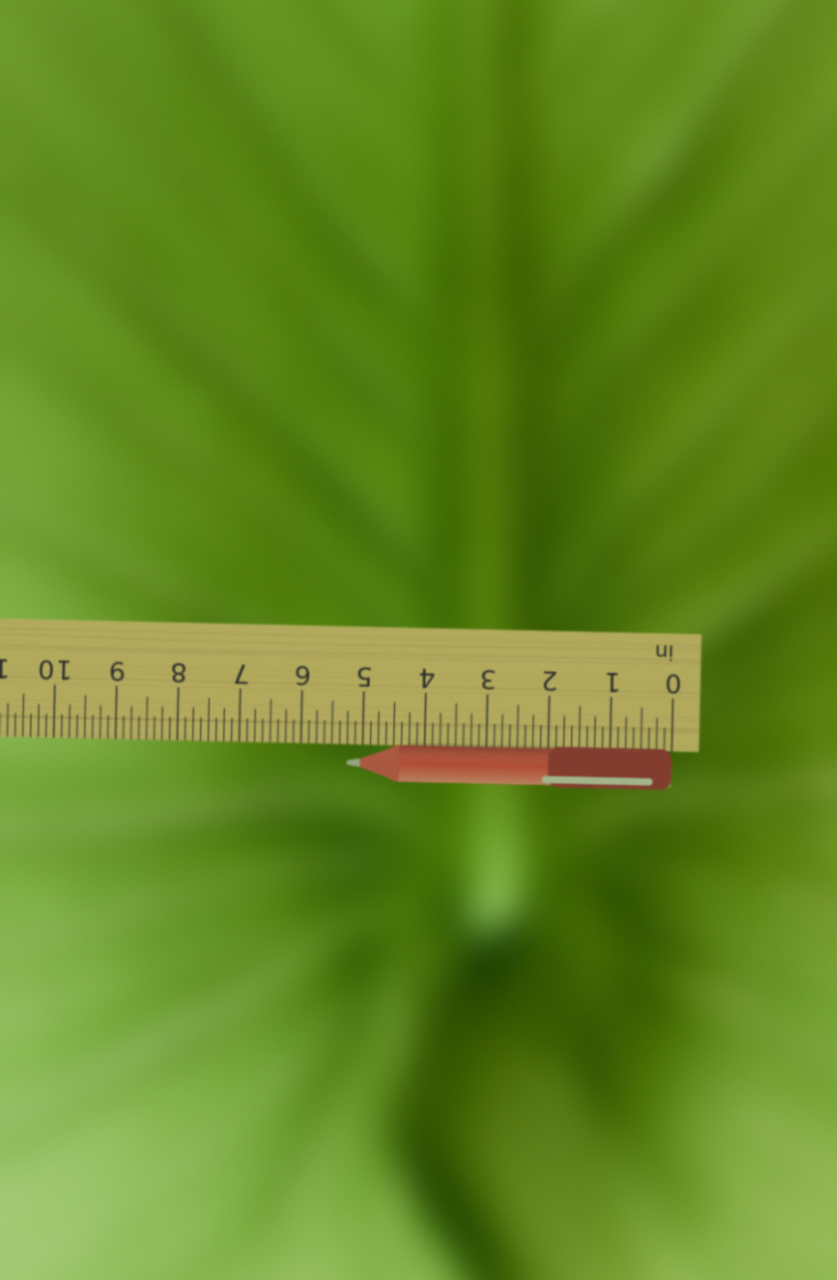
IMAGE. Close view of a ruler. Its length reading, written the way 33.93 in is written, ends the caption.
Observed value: 5.25 in
